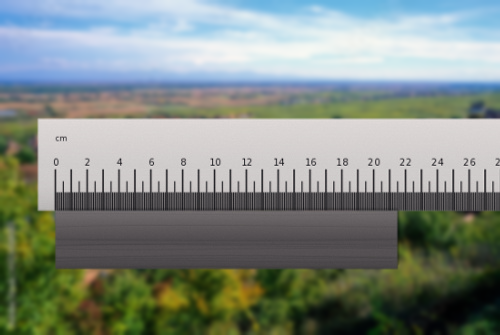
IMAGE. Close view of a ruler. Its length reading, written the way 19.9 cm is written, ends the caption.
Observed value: 21.5 cm
